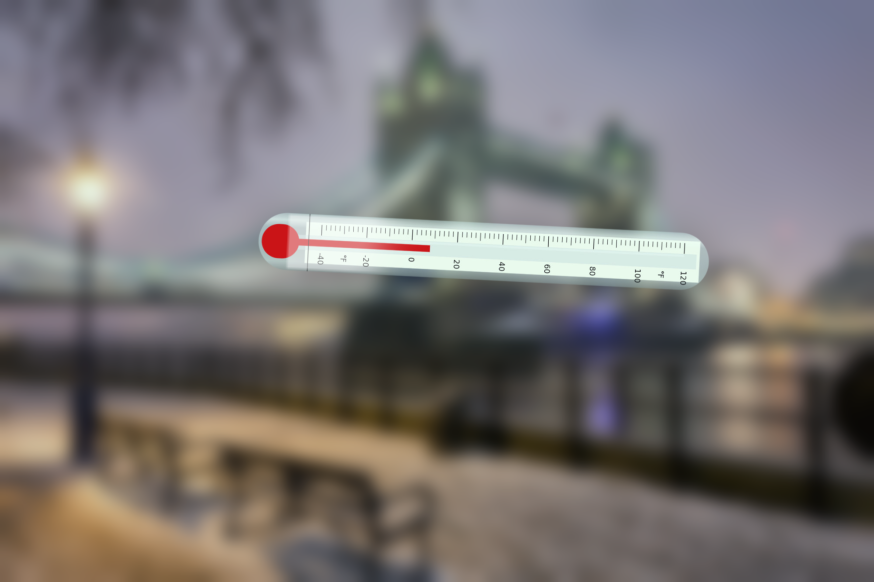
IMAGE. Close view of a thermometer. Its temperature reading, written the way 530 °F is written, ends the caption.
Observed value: 8 °F
